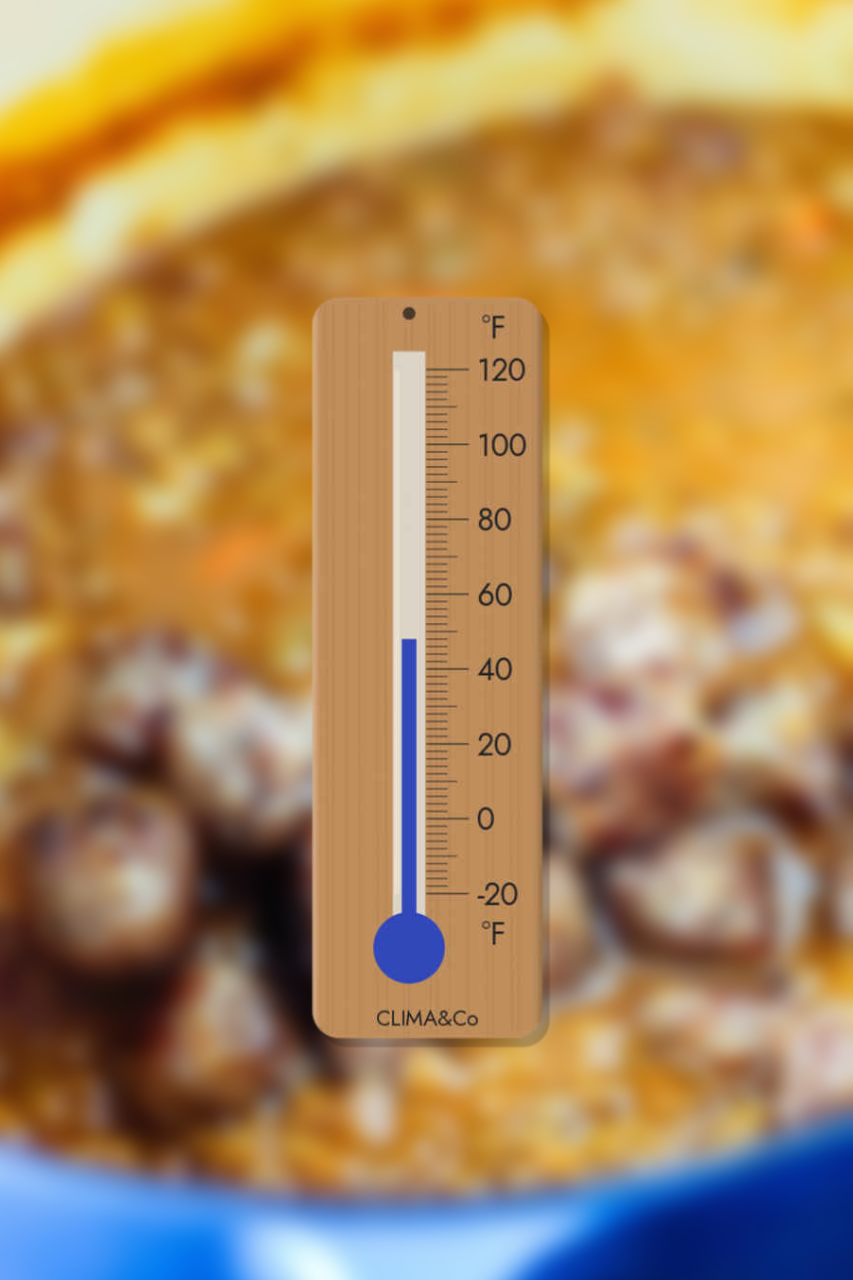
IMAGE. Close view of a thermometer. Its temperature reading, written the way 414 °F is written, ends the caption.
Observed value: 48 °F
